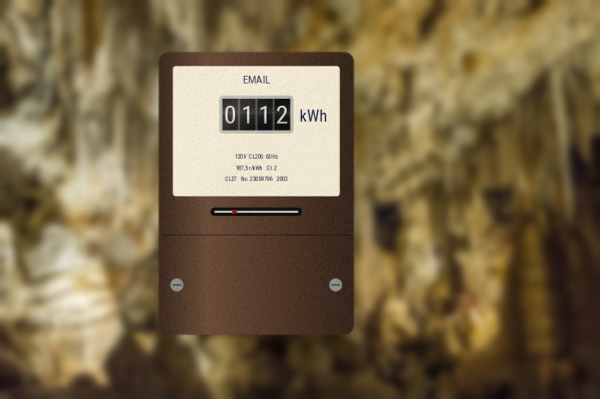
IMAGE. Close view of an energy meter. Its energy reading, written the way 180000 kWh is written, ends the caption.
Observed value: 112 kWh
